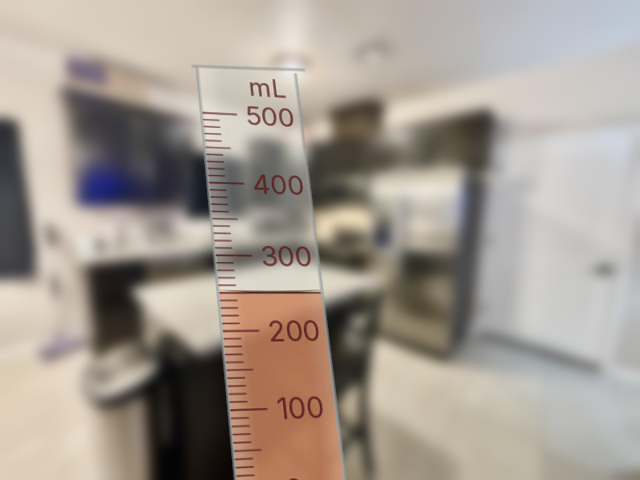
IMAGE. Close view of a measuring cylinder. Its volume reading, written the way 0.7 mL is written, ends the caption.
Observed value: 250 mL
